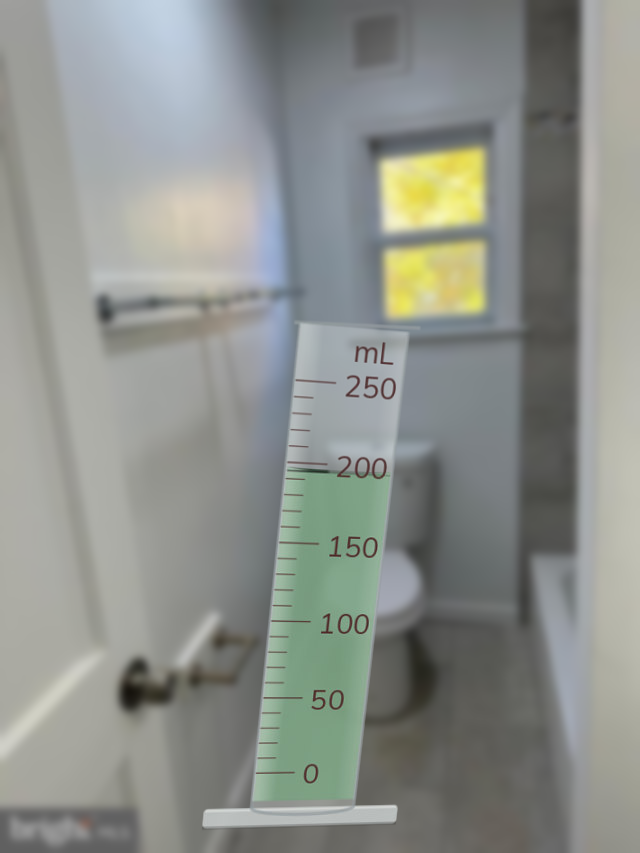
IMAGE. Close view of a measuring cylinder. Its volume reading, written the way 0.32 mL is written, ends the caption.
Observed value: 195 mL
